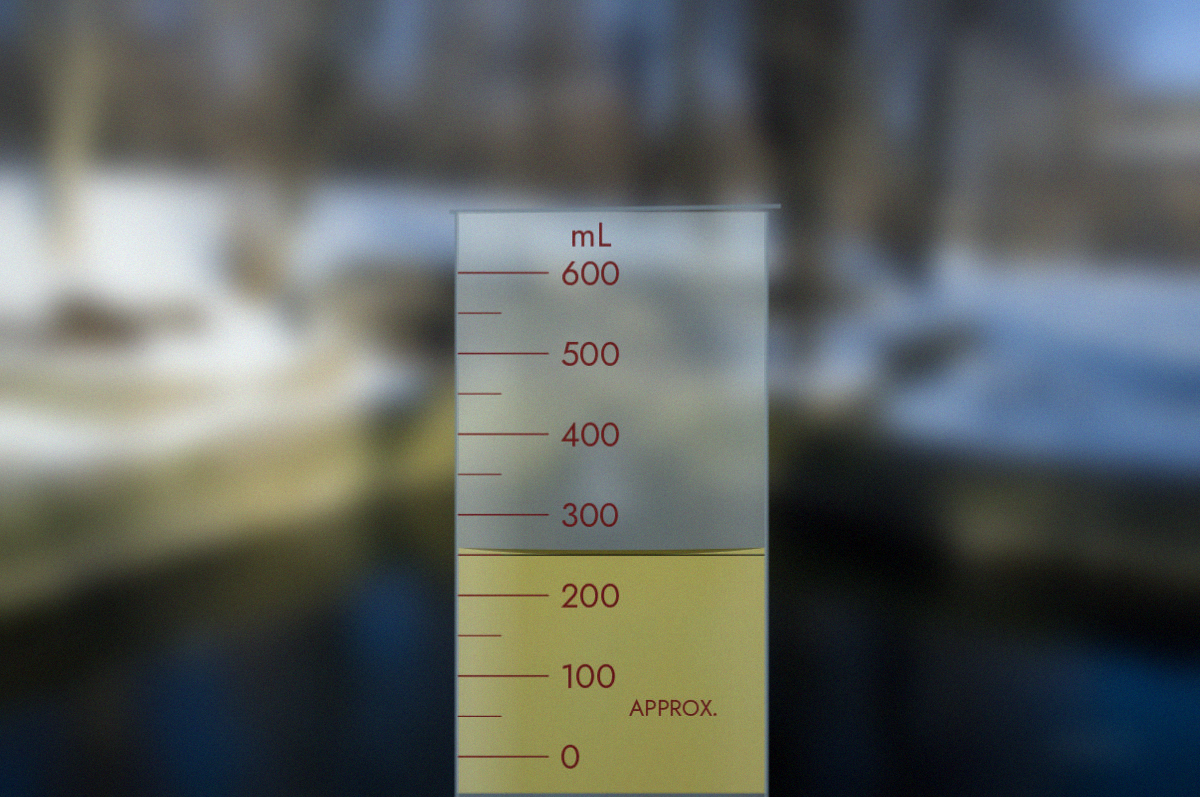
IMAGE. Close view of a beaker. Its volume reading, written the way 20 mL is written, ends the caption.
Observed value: 250 mL
